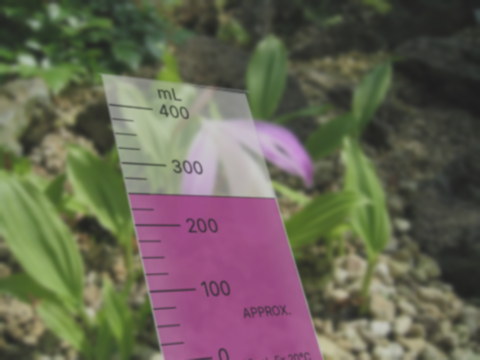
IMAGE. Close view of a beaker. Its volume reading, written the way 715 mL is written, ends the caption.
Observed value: 250 mL
